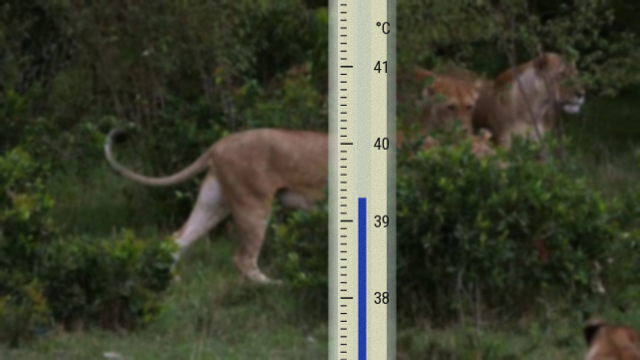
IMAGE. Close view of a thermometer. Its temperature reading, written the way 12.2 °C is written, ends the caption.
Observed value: 39.3 °C
